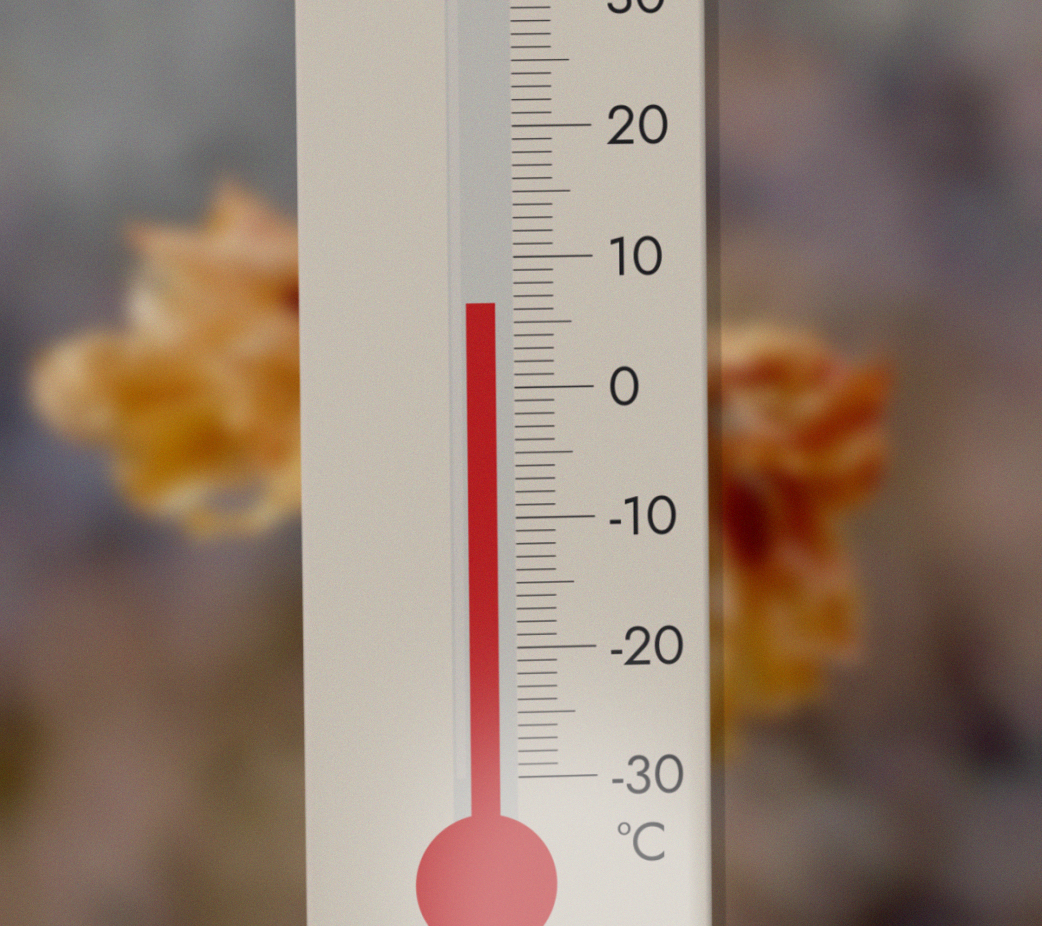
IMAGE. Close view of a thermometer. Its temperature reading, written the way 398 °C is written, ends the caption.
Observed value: 6.5 °C
